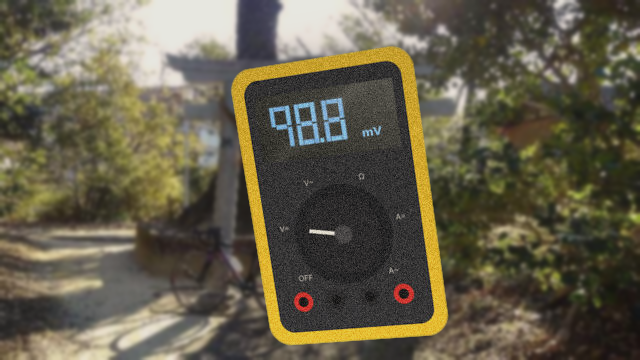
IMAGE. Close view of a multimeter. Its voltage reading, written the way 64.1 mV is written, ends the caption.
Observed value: 98.8 mV
